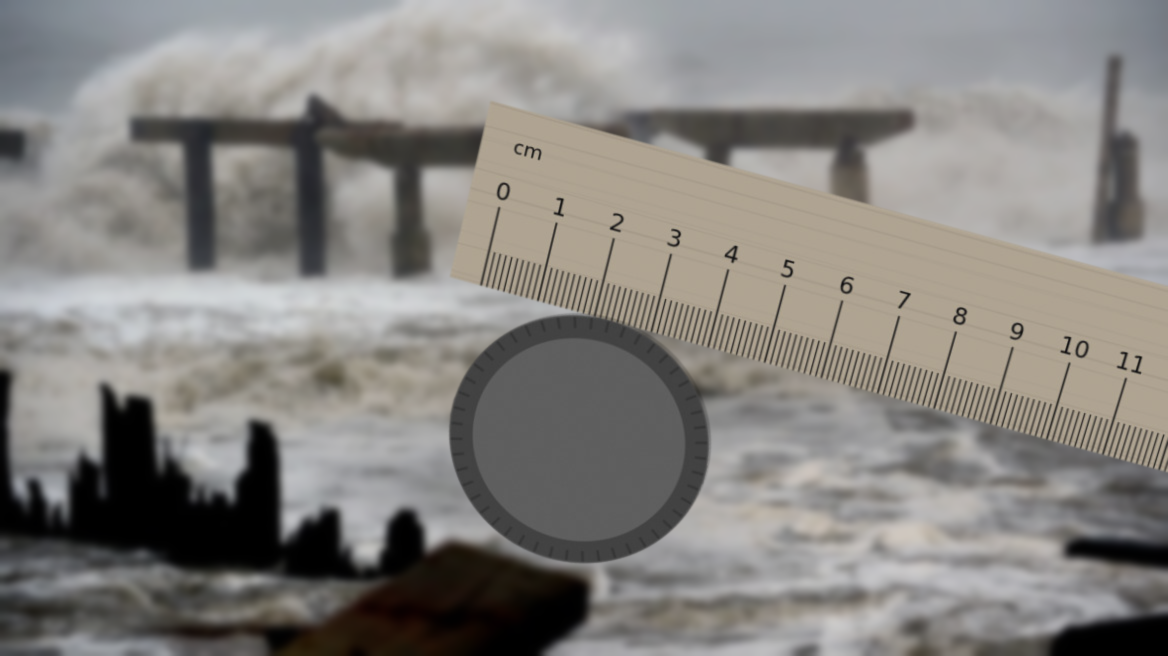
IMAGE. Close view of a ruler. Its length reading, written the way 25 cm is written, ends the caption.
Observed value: 4.5 cm
